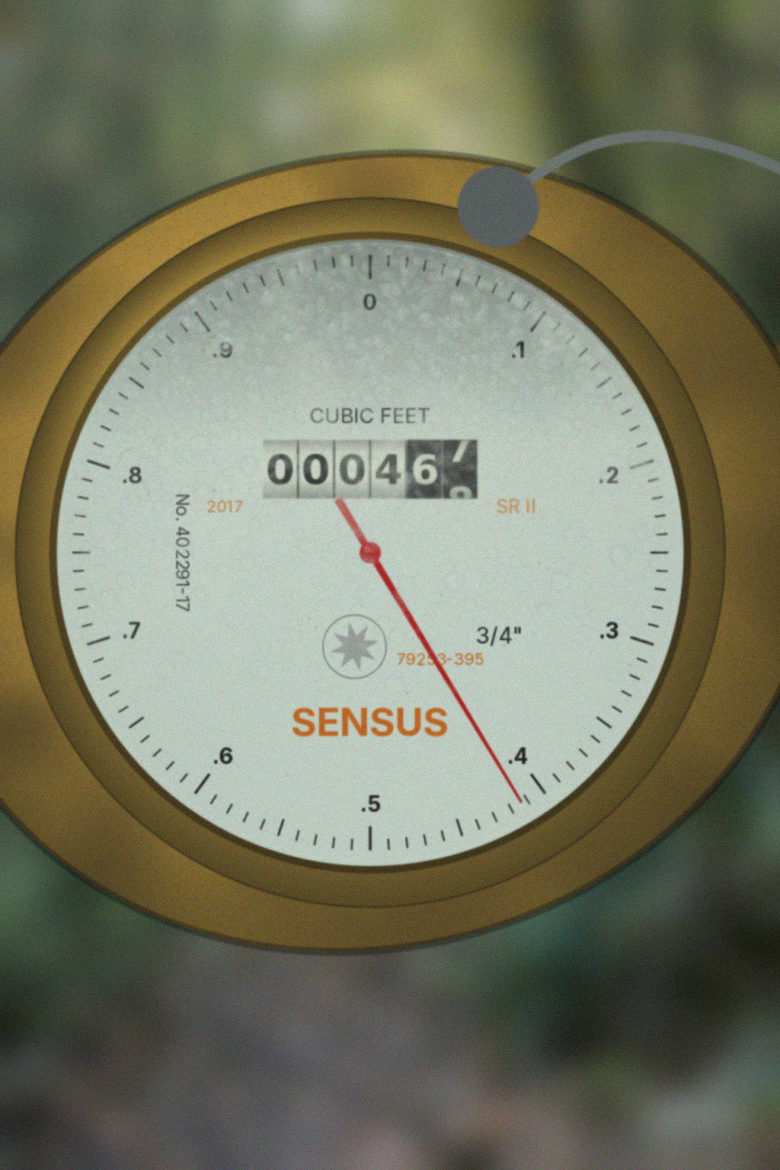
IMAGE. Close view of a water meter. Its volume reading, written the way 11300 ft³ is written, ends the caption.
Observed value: 467.41 ft³
